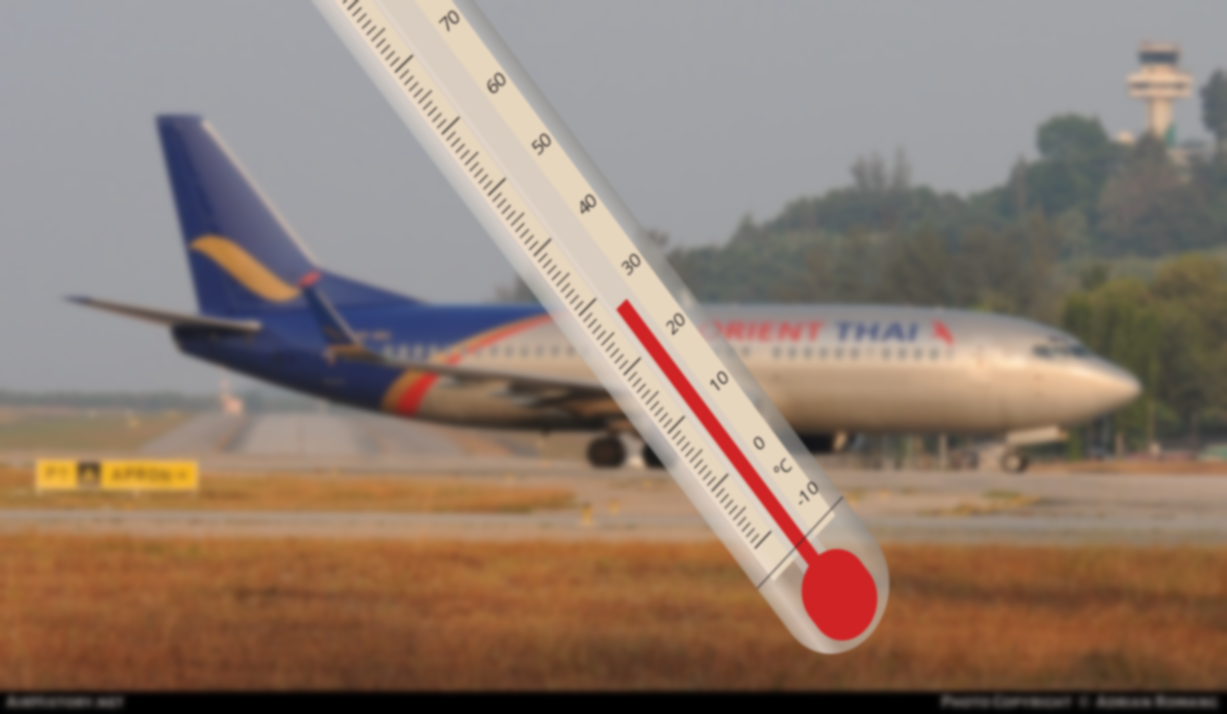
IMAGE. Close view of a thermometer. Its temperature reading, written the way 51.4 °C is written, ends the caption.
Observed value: 27 °C
